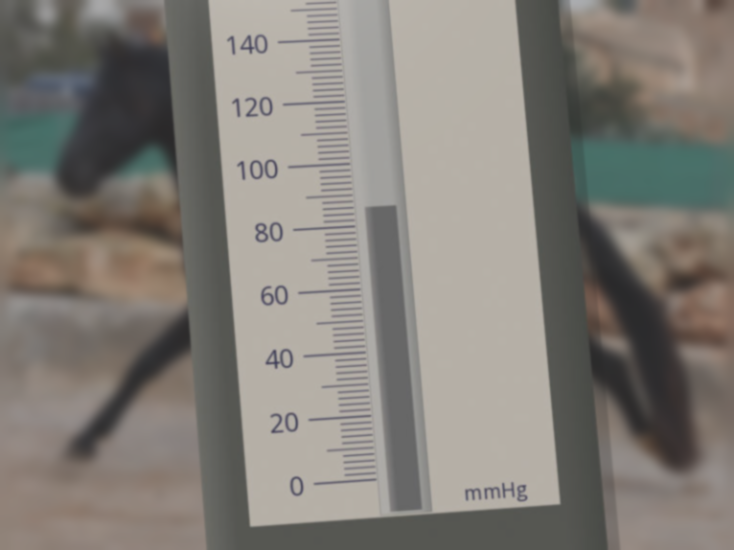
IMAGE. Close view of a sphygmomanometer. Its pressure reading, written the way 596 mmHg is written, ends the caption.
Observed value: 86 mmHg
